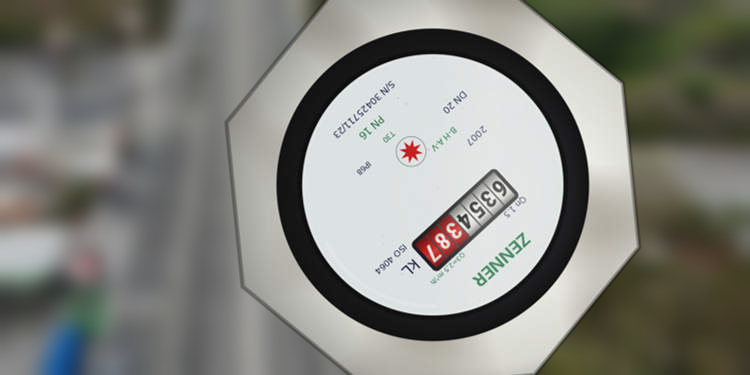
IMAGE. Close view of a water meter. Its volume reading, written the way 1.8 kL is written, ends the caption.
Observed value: 6354.387 kL
